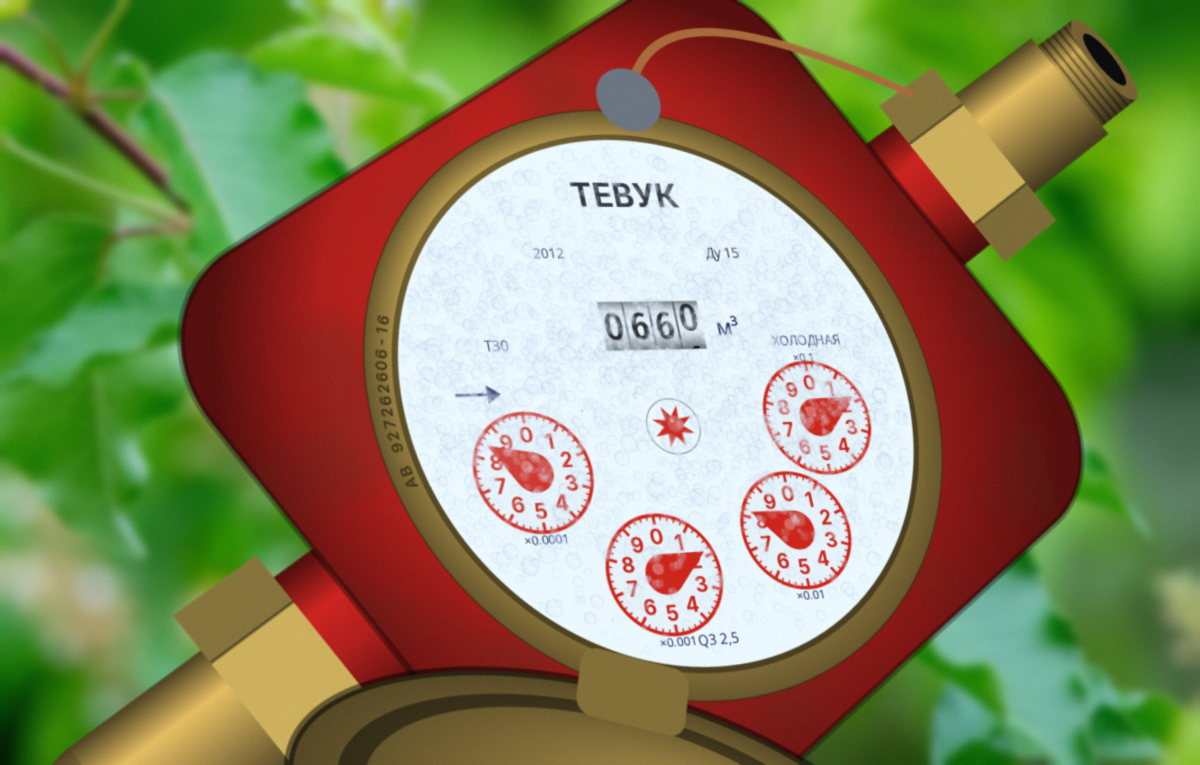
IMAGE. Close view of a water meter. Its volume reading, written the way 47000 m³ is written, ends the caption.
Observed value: 660.1818 m³
